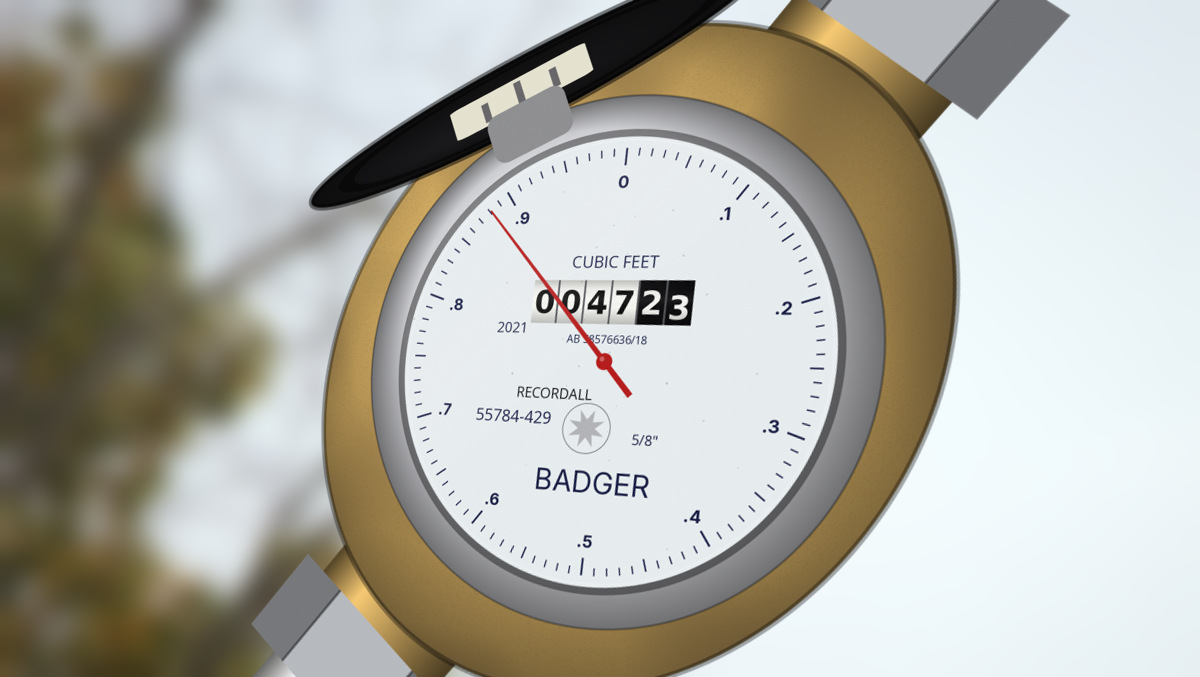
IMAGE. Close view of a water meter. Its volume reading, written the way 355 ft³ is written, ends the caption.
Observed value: 4722.88 ft³
